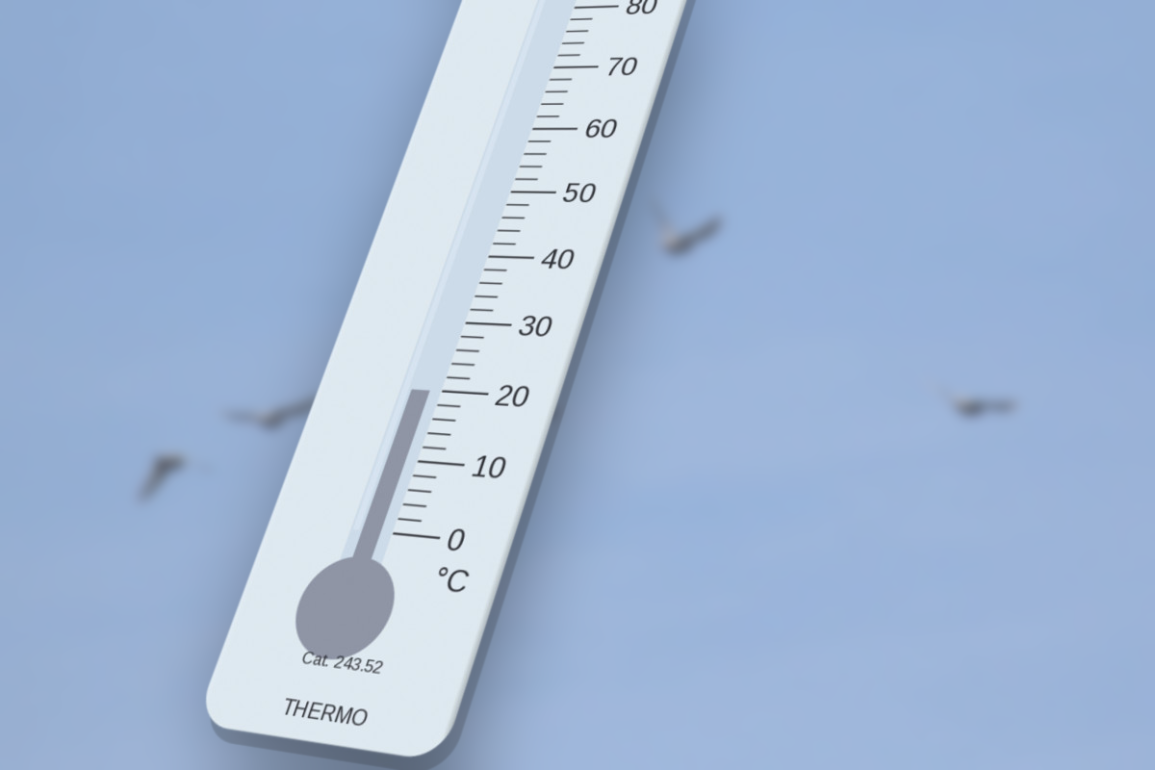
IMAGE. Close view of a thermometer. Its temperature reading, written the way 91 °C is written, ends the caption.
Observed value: 20 °C
